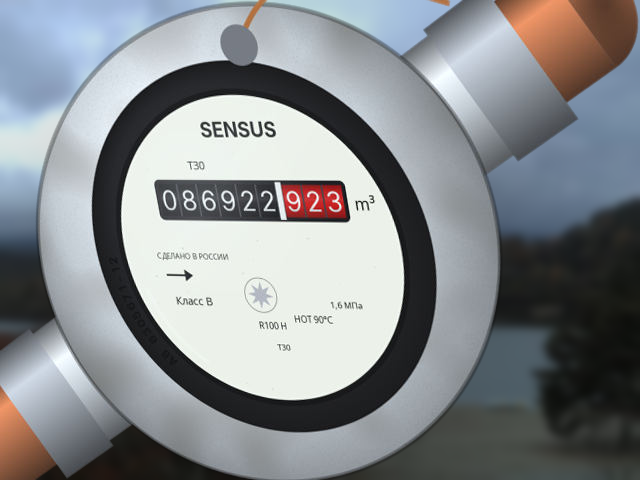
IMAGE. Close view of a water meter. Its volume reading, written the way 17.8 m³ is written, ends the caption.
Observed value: 86922.923 m³
